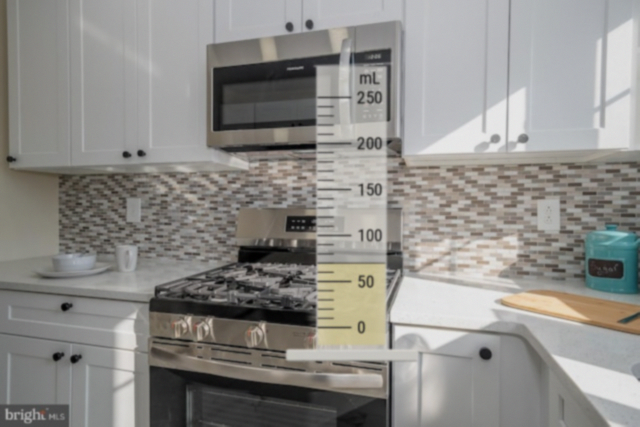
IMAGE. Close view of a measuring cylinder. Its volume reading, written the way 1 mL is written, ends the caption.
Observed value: 70 mL
